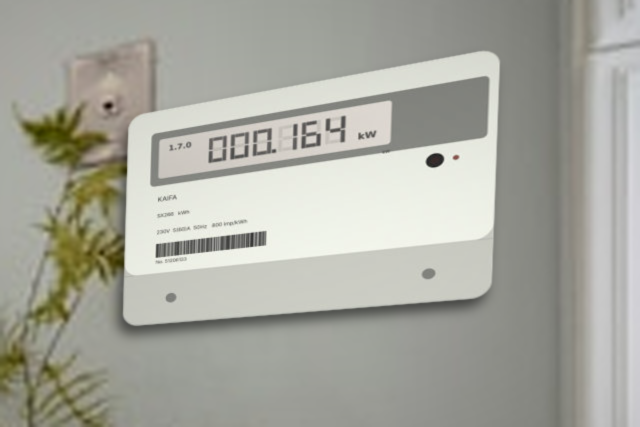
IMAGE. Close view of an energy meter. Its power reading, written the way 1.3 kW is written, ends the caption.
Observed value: 0.164 kW
